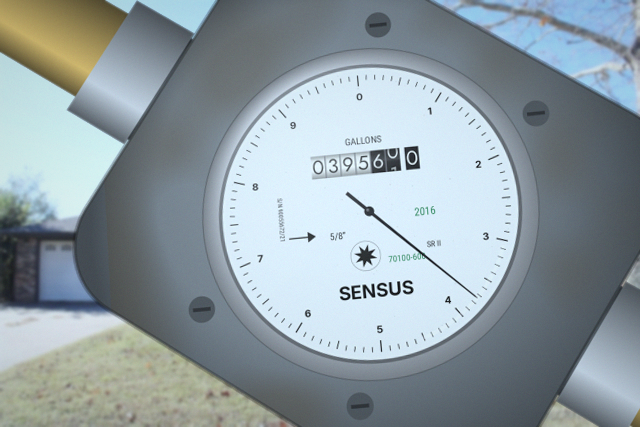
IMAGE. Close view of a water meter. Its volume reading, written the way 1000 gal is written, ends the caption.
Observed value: 395603.7 gal
